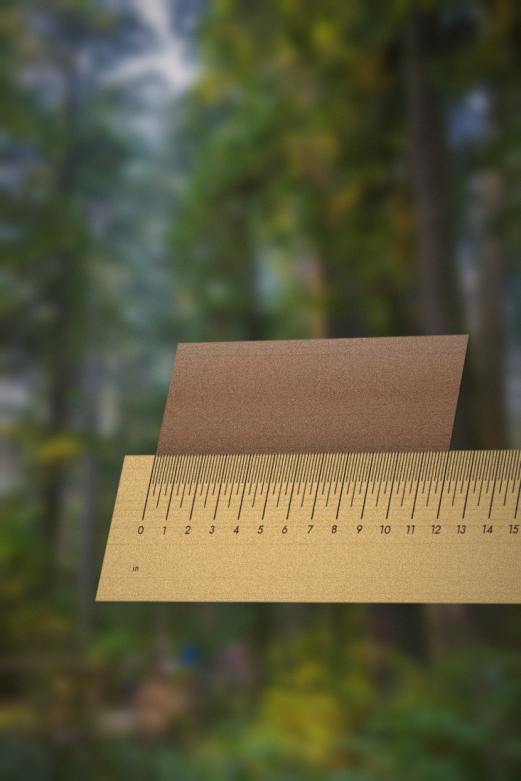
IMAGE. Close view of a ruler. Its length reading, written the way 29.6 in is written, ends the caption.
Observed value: 12 in
